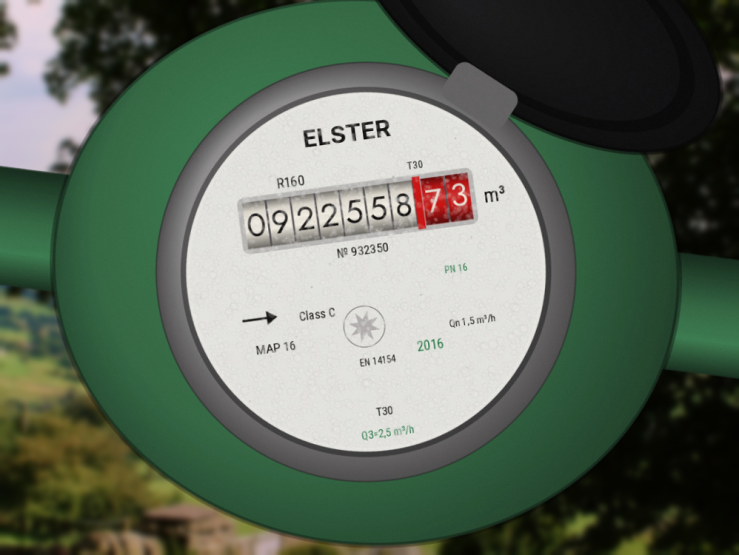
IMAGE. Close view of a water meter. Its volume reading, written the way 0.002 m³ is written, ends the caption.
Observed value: 922558.73 m³
